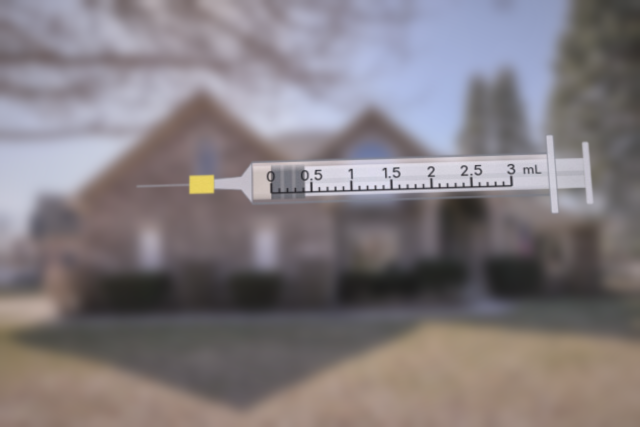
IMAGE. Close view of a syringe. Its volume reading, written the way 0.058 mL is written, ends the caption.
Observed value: 0 mL
